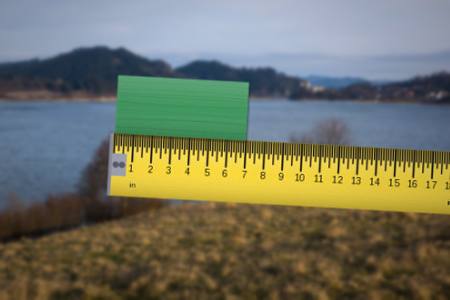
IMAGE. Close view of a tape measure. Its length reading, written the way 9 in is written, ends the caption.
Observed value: 7 in
